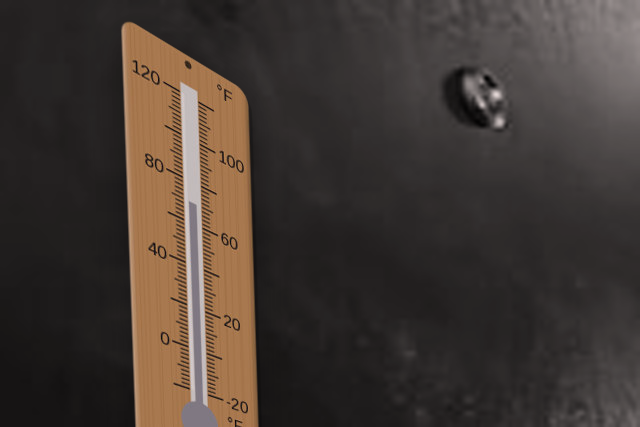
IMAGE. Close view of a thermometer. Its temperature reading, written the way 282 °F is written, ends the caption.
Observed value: 70 °F
